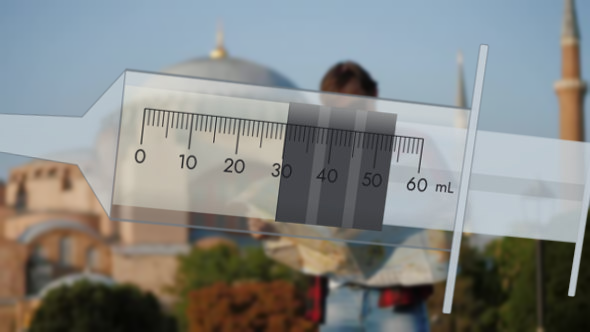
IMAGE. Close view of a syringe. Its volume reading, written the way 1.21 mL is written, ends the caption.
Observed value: 30 mL
